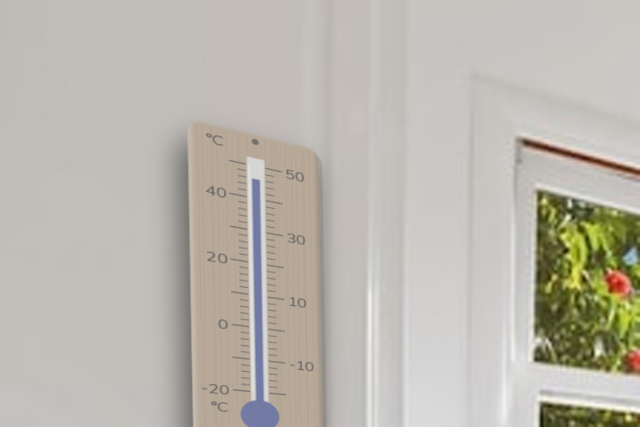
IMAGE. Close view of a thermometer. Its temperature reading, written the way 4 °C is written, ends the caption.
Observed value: 46 °C
